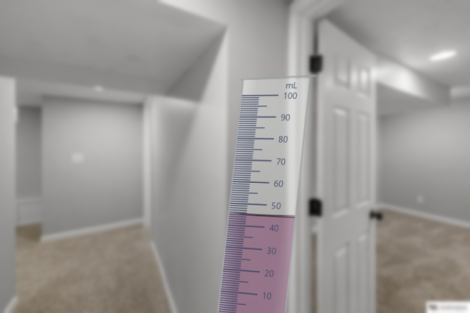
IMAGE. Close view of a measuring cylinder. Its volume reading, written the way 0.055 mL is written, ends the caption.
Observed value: 45 mL
